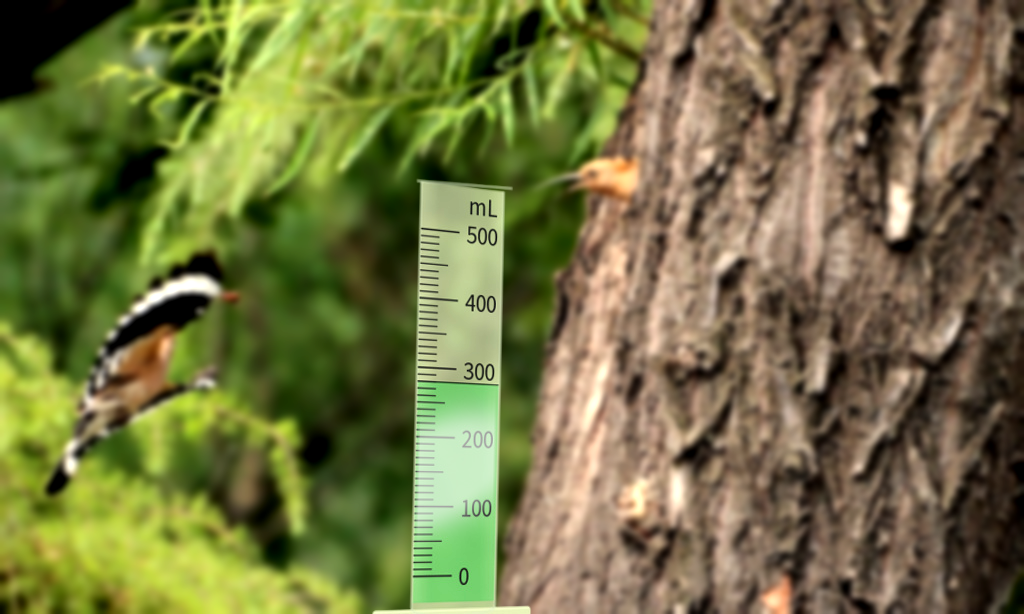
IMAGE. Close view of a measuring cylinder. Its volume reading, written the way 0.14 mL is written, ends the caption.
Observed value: 280 mL
